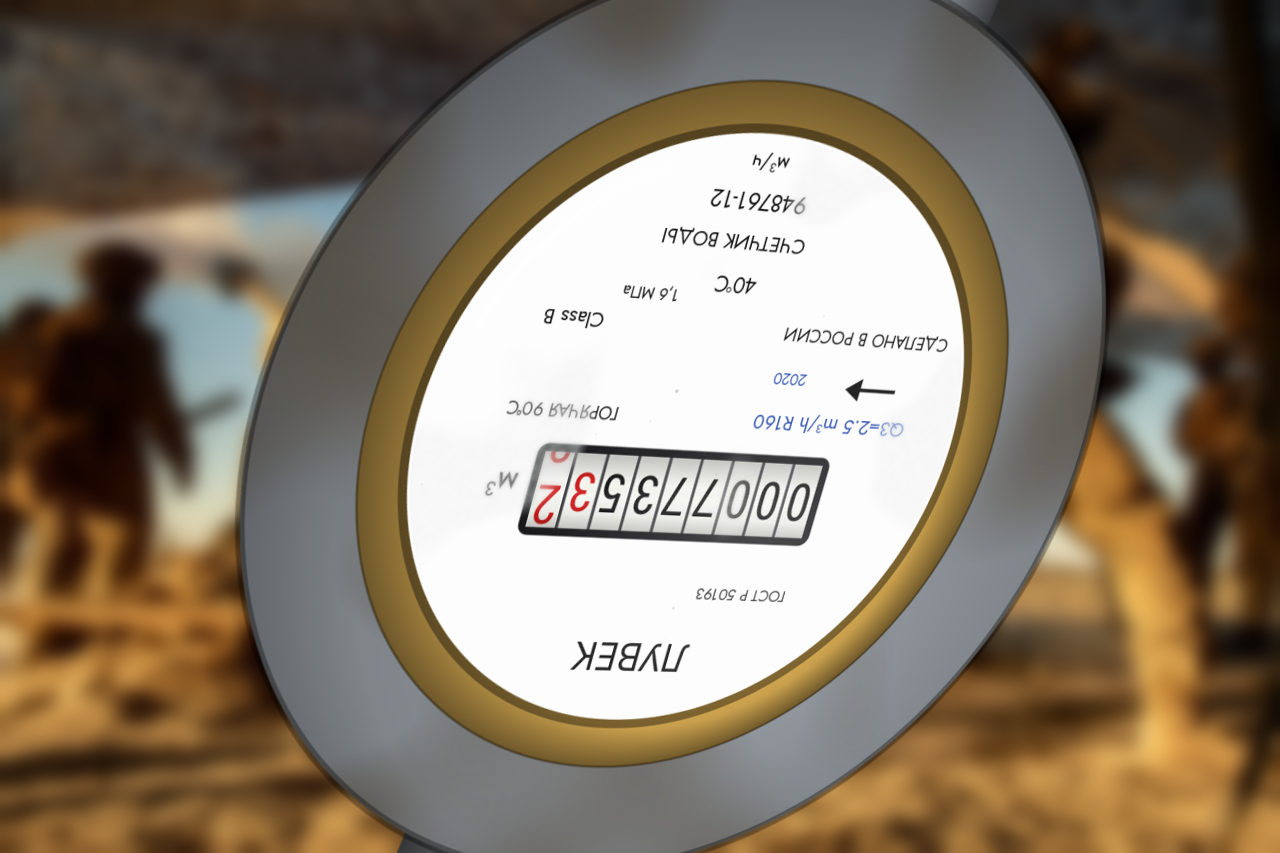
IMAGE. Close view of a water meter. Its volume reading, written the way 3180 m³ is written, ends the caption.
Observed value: 7735.32 m³
